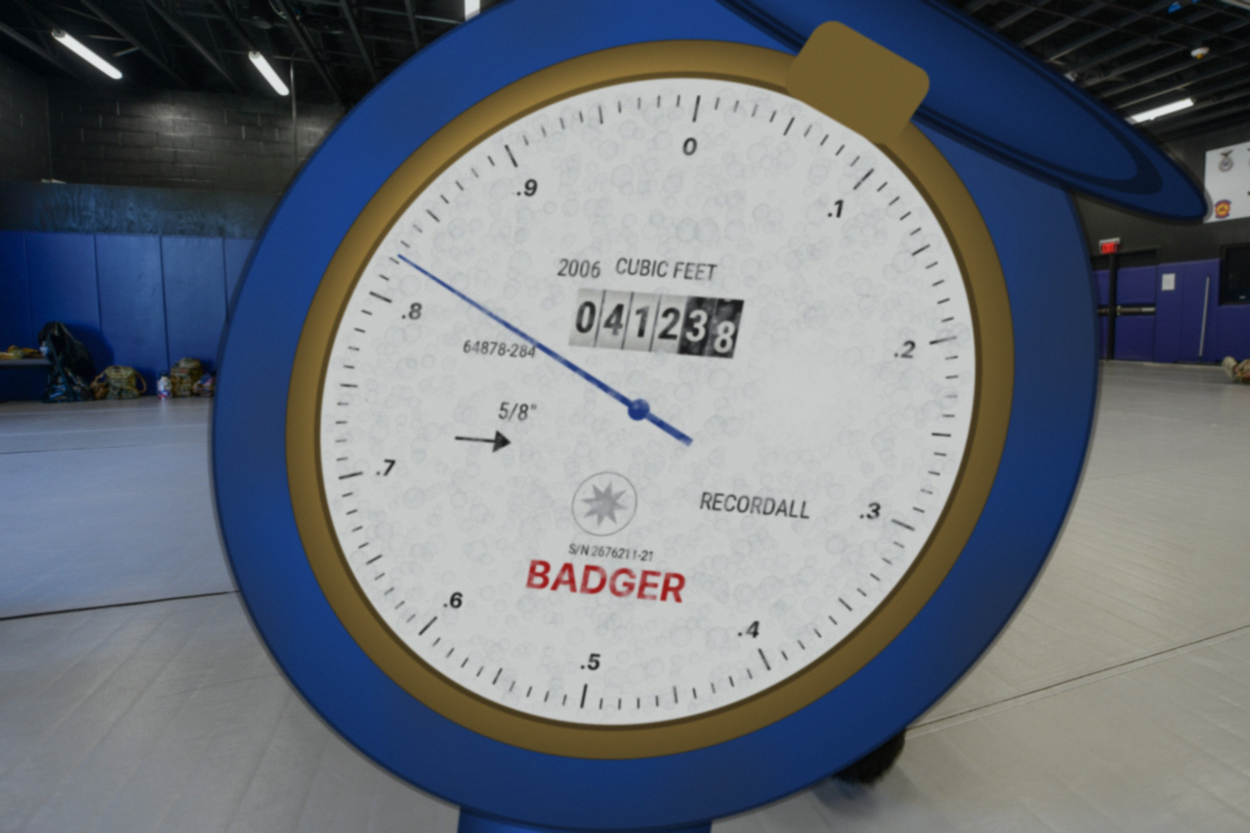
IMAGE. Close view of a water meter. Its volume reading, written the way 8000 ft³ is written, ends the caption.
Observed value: 41237.82 ft³
